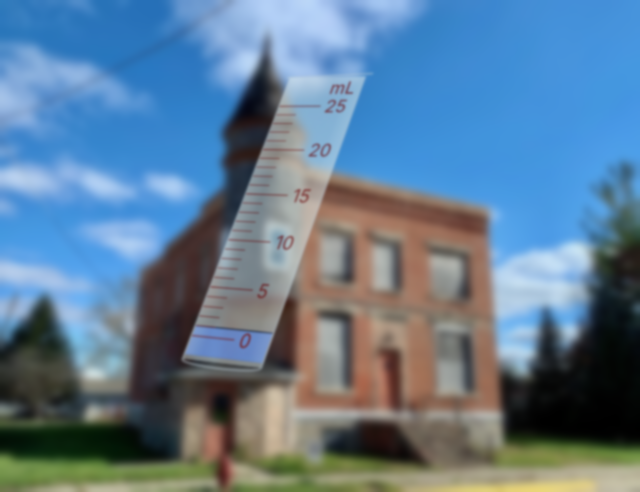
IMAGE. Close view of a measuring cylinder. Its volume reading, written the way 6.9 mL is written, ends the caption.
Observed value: 1 mL
